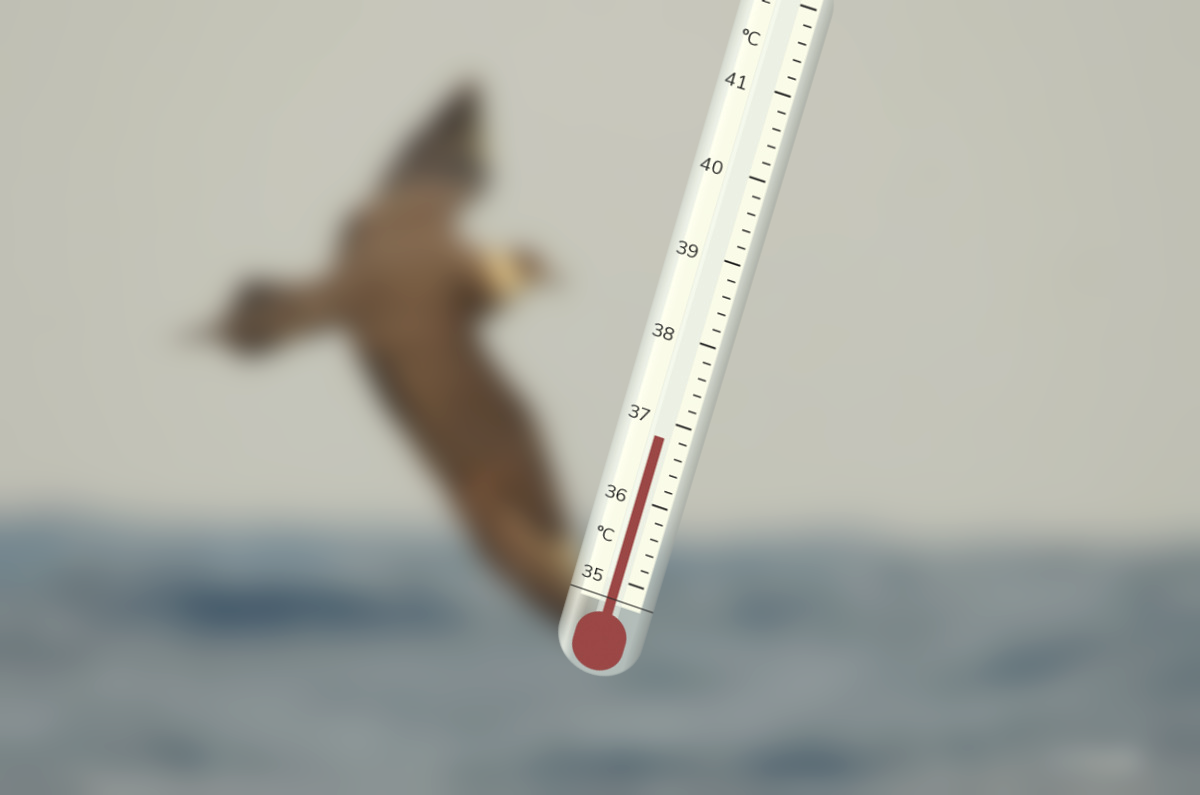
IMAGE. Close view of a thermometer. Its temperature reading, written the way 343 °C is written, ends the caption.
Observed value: 36.8 °C
